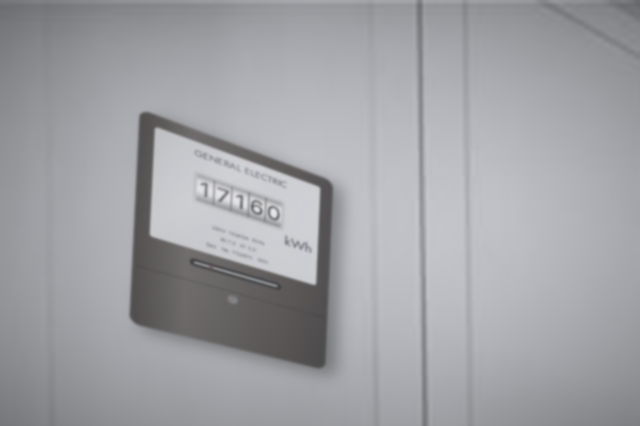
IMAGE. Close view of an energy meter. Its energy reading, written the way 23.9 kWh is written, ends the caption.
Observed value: 17160 kWh
